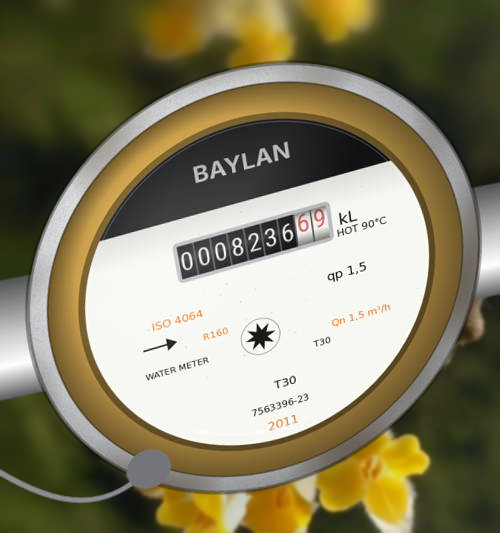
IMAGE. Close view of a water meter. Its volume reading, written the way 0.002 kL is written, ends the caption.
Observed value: 8236.69 kL
